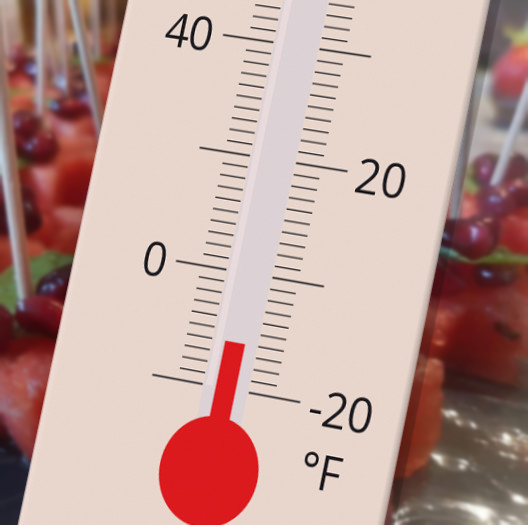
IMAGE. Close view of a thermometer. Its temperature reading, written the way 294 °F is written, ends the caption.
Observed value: -12 °F
